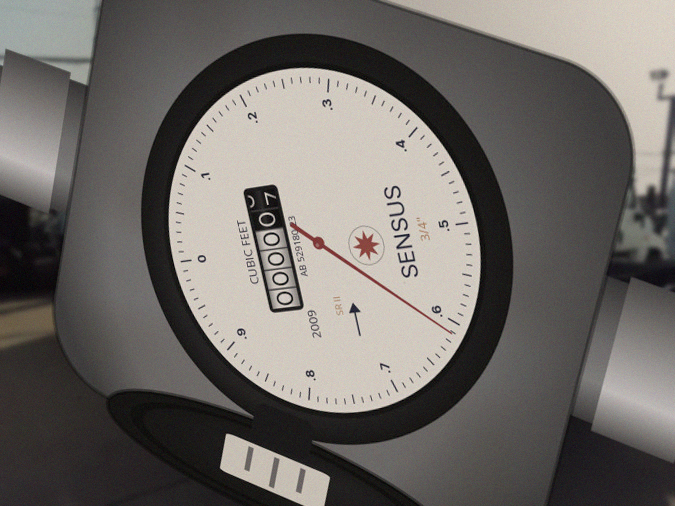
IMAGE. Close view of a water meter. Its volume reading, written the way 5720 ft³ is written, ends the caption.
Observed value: 6.61 ft³
